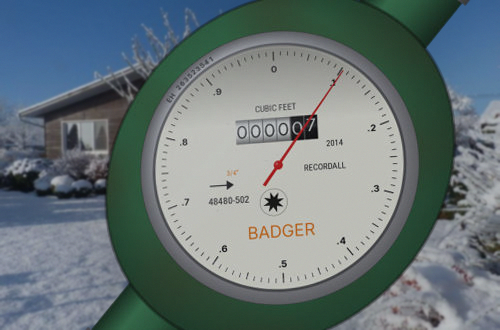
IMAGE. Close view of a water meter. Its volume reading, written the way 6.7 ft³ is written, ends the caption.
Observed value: 7.10 ft³
